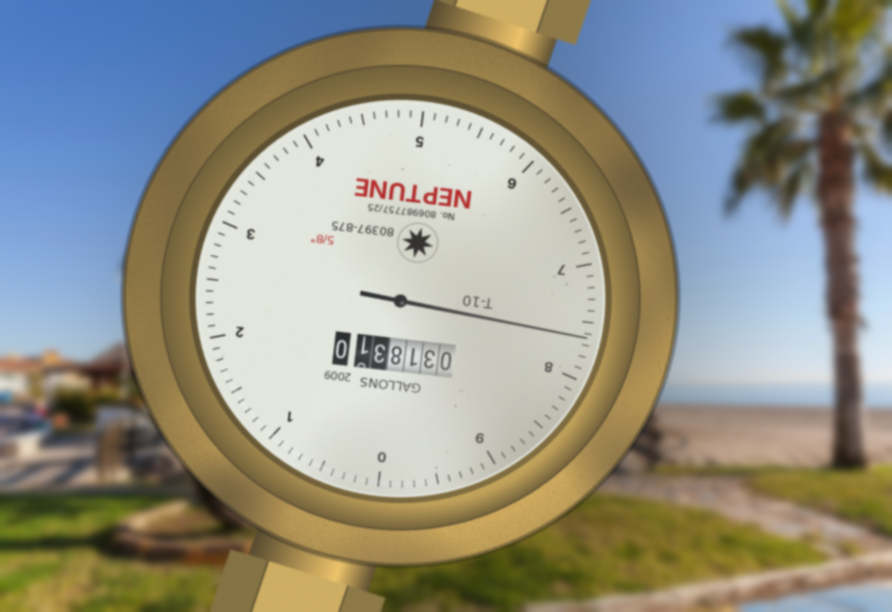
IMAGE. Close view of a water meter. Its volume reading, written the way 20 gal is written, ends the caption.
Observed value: 318307.6 gal
